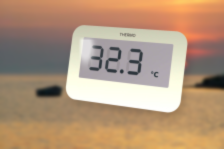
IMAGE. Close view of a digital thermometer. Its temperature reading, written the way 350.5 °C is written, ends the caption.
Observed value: 32.3 °C
